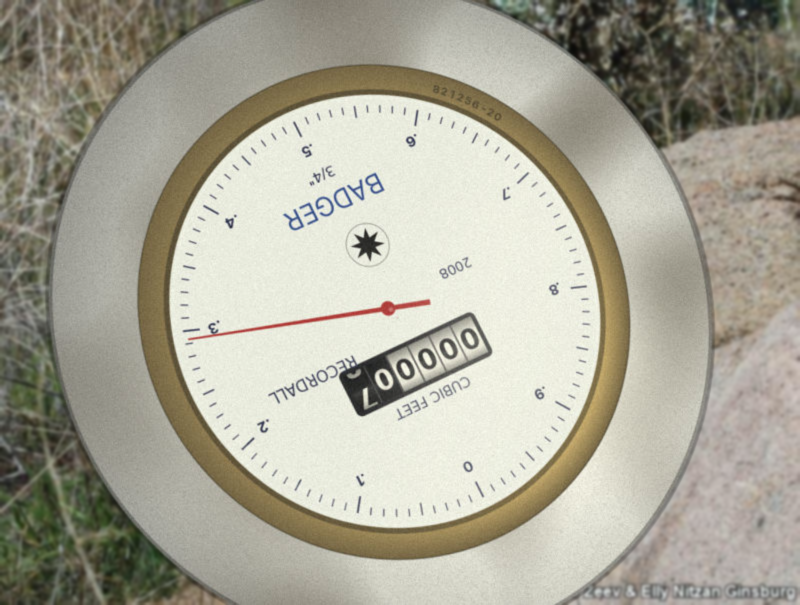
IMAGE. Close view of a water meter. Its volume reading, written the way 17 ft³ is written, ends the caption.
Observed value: 7.29 ft³
